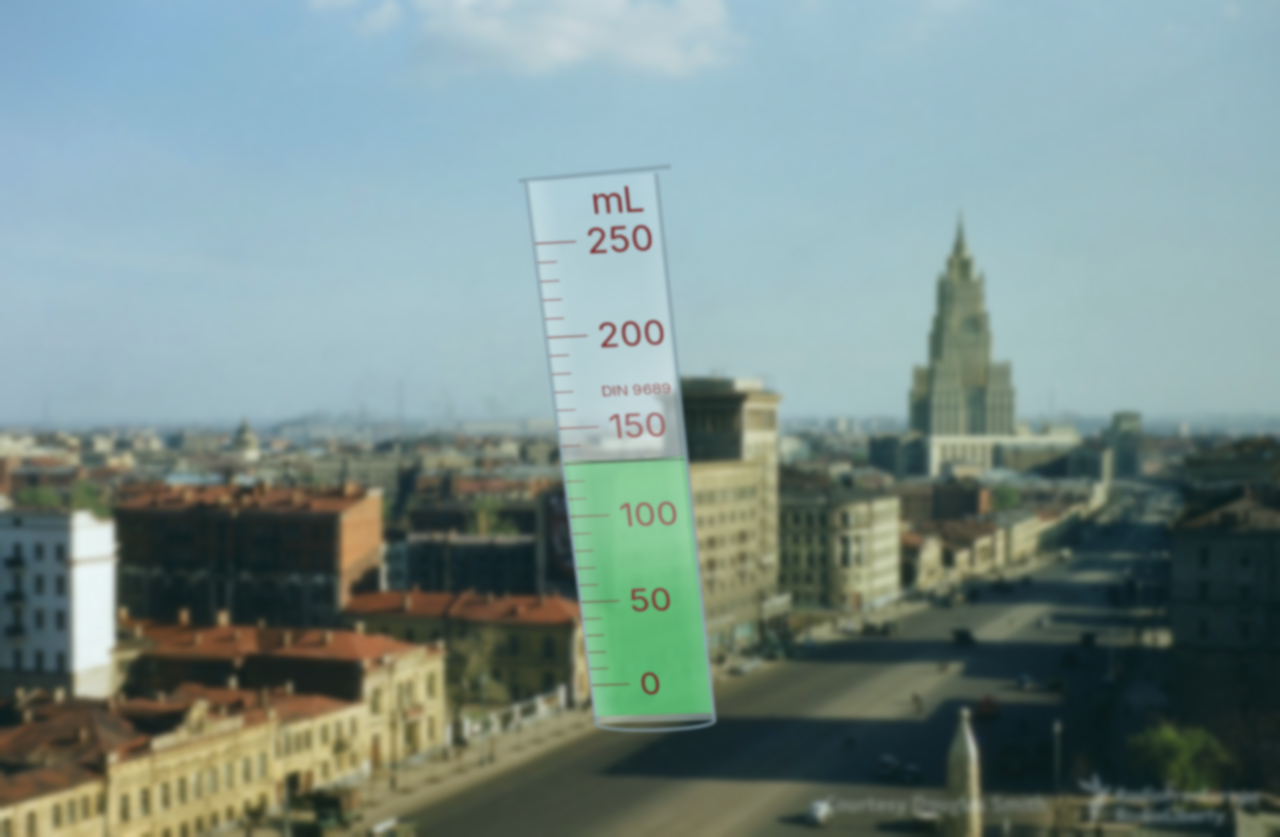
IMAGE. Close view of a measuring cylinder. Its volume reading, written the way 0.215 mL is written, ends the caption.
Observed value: 130 mL
